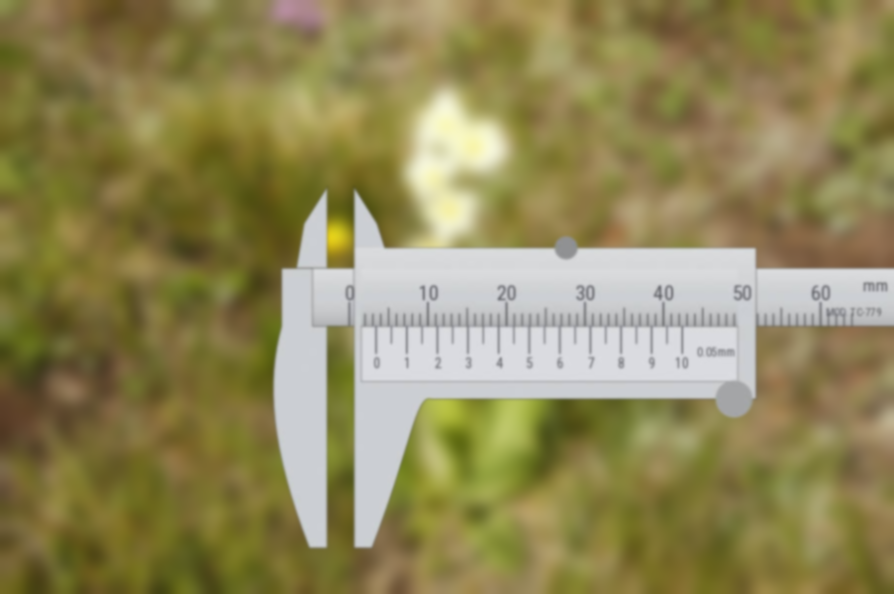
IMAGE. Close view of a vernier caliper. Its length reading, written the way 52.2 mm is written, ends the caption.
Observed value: 3.4 mm
